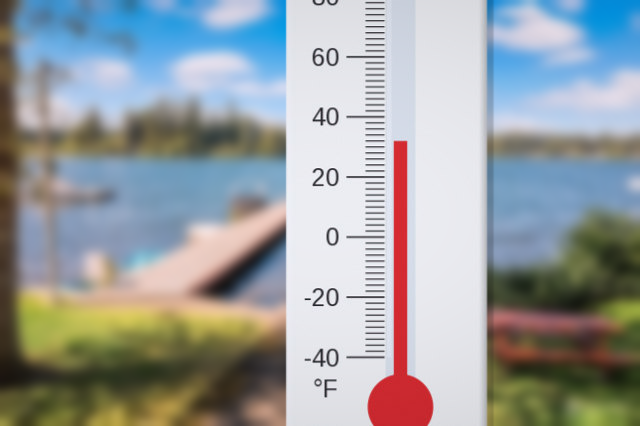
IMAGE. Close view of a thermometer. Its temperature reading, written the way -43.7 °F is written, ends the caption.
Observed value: 32 °F
